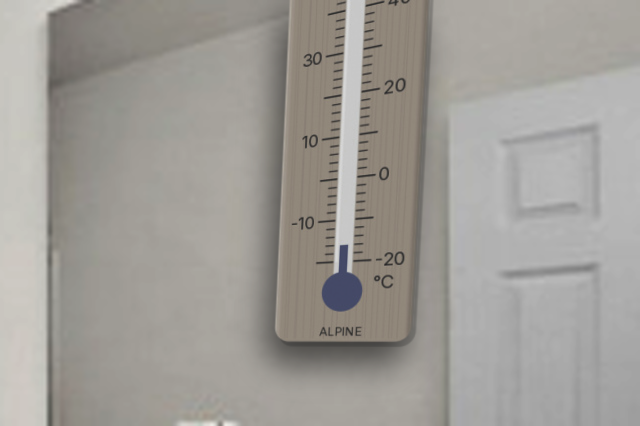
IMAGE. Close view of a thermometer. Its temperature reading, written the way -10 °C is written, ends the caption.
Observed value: -16 °C
